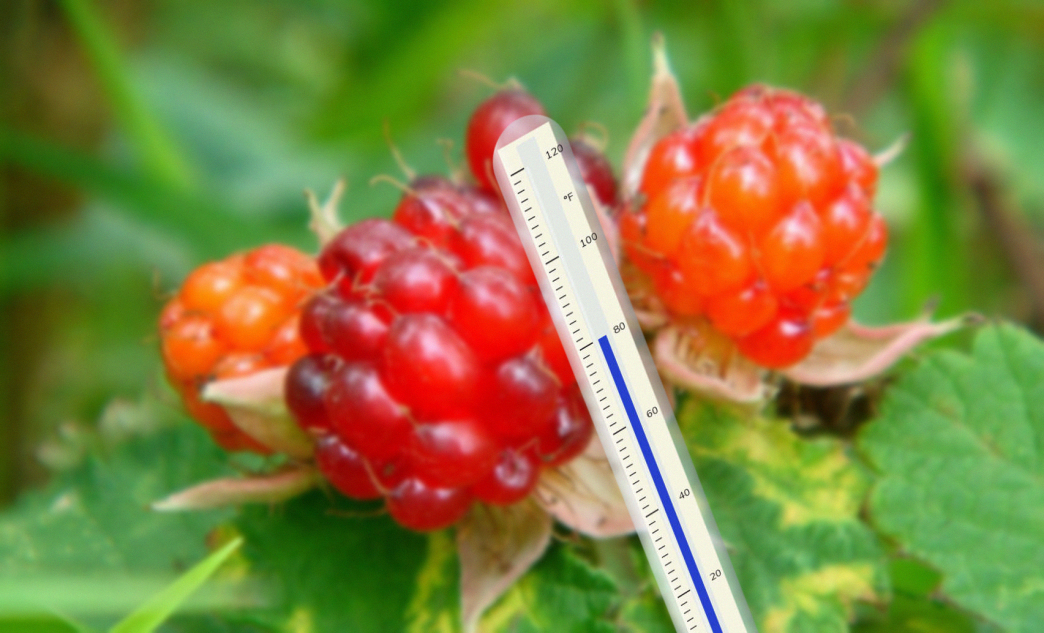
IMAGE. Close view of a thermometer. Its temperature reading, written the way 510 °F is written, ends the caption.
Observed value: 80 °F
